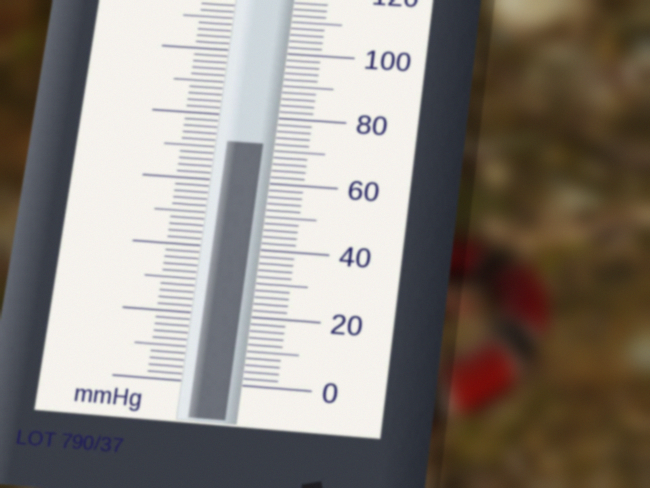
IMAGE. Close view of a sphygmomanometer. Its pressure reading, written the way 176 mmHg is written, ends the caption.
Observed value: 72 mmHg
